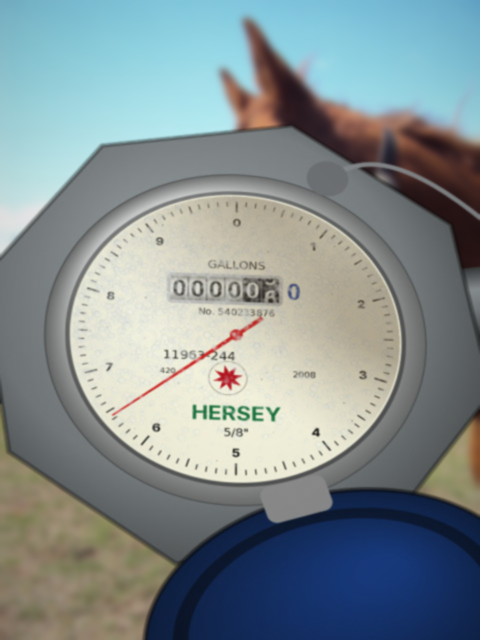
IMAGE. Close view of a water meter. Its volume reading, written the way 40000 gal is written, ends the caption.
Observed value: 56.4 gal
